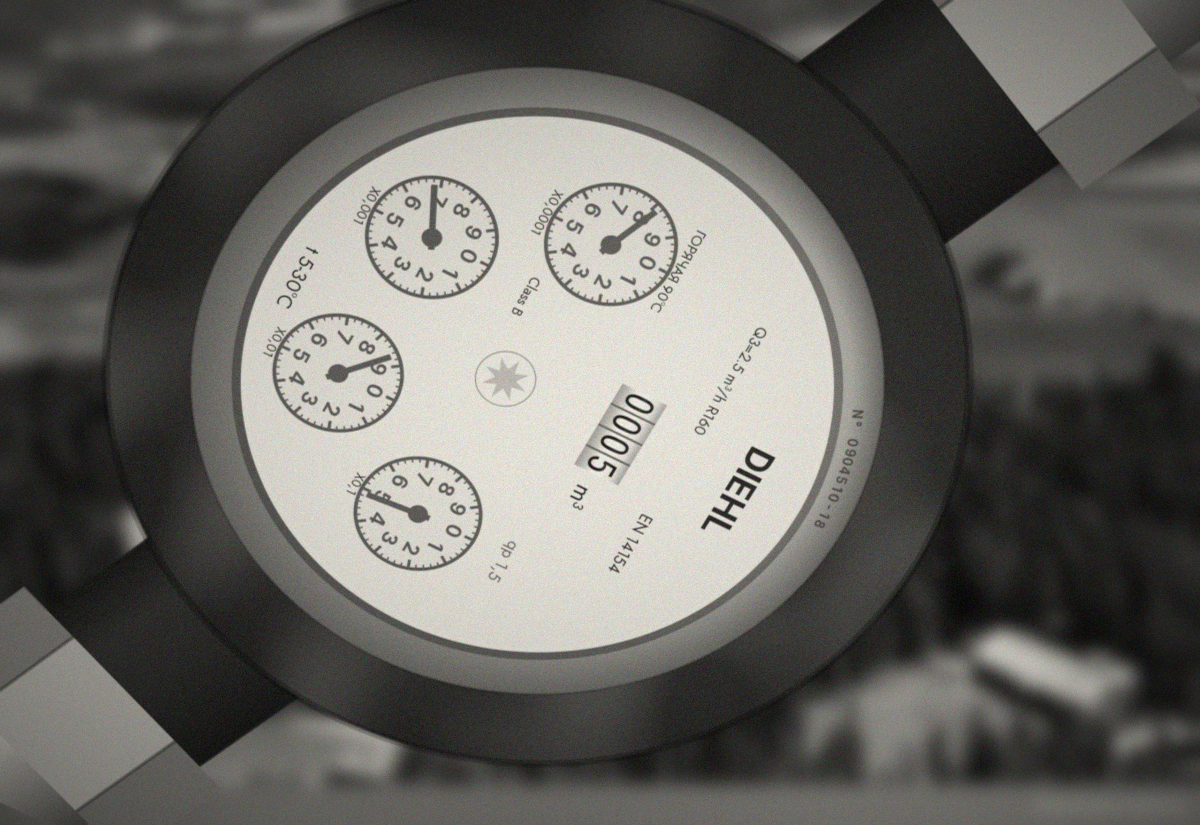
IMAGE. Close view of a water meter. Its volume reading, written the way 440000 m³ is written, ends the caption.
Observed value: 5.4868 m³
